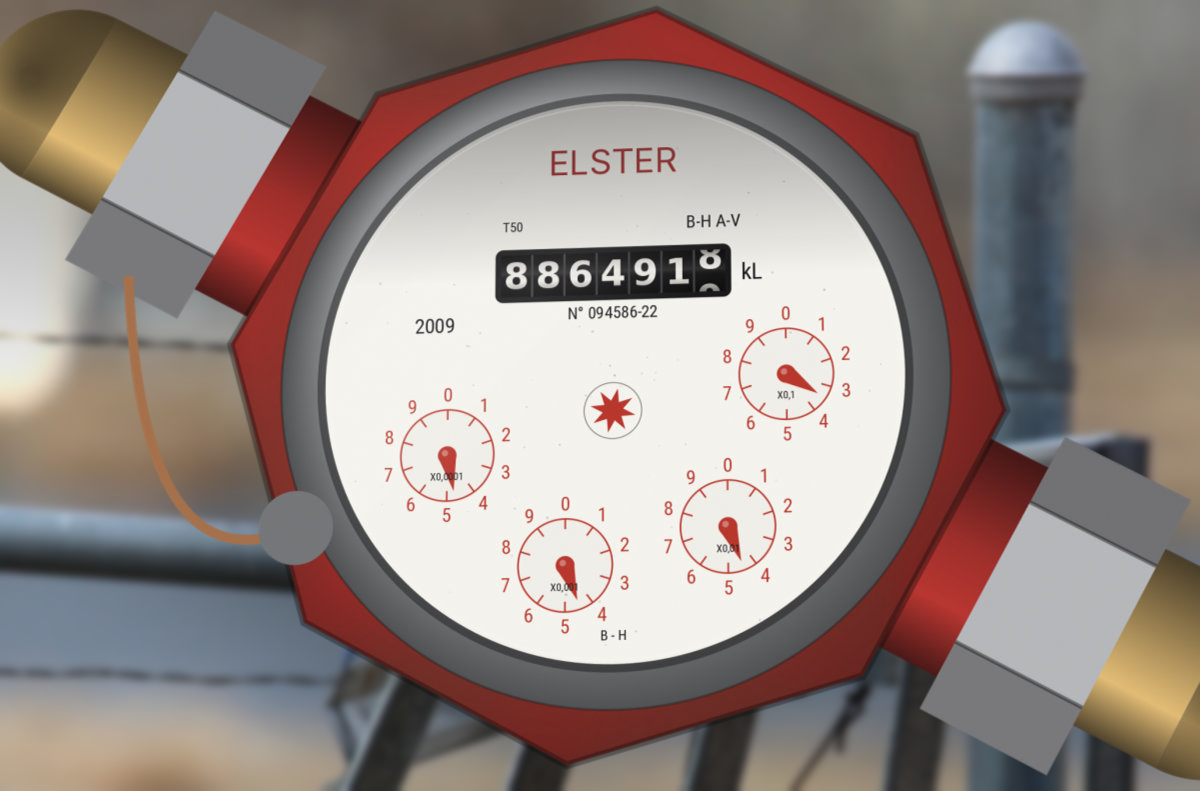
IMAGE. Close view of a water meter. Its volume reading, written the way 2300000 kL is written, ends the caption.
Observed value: 8864918.3444 kL
